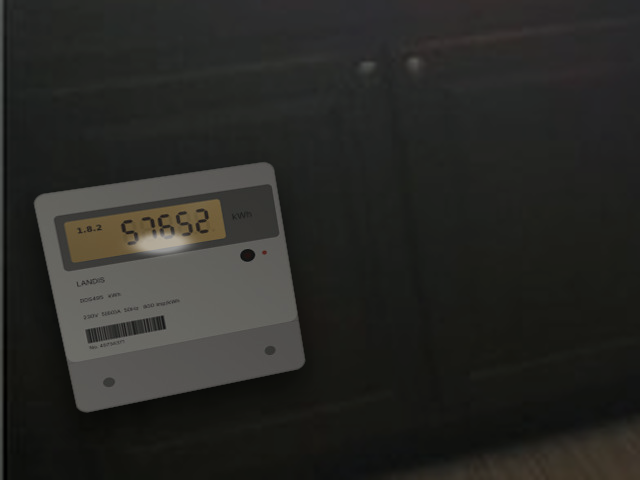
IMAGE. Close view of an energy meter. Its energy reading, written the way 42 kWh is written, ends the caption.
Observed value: 57652 kWh
